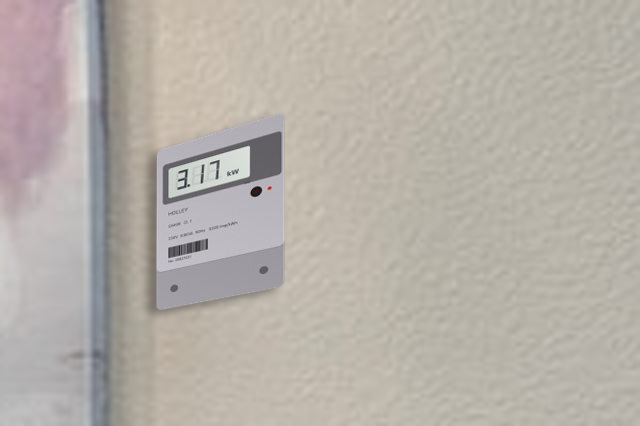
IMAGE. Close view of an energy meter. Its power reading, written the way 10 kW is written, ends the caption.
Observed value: 3.17 kW
